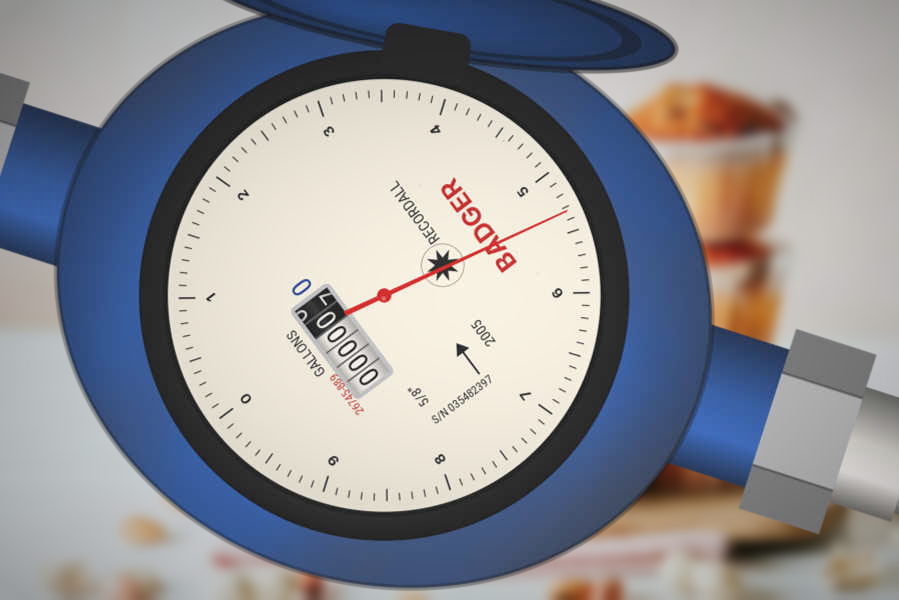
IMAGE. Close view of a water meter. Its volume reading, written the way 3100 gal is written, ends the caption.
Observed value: 65.3 gal
